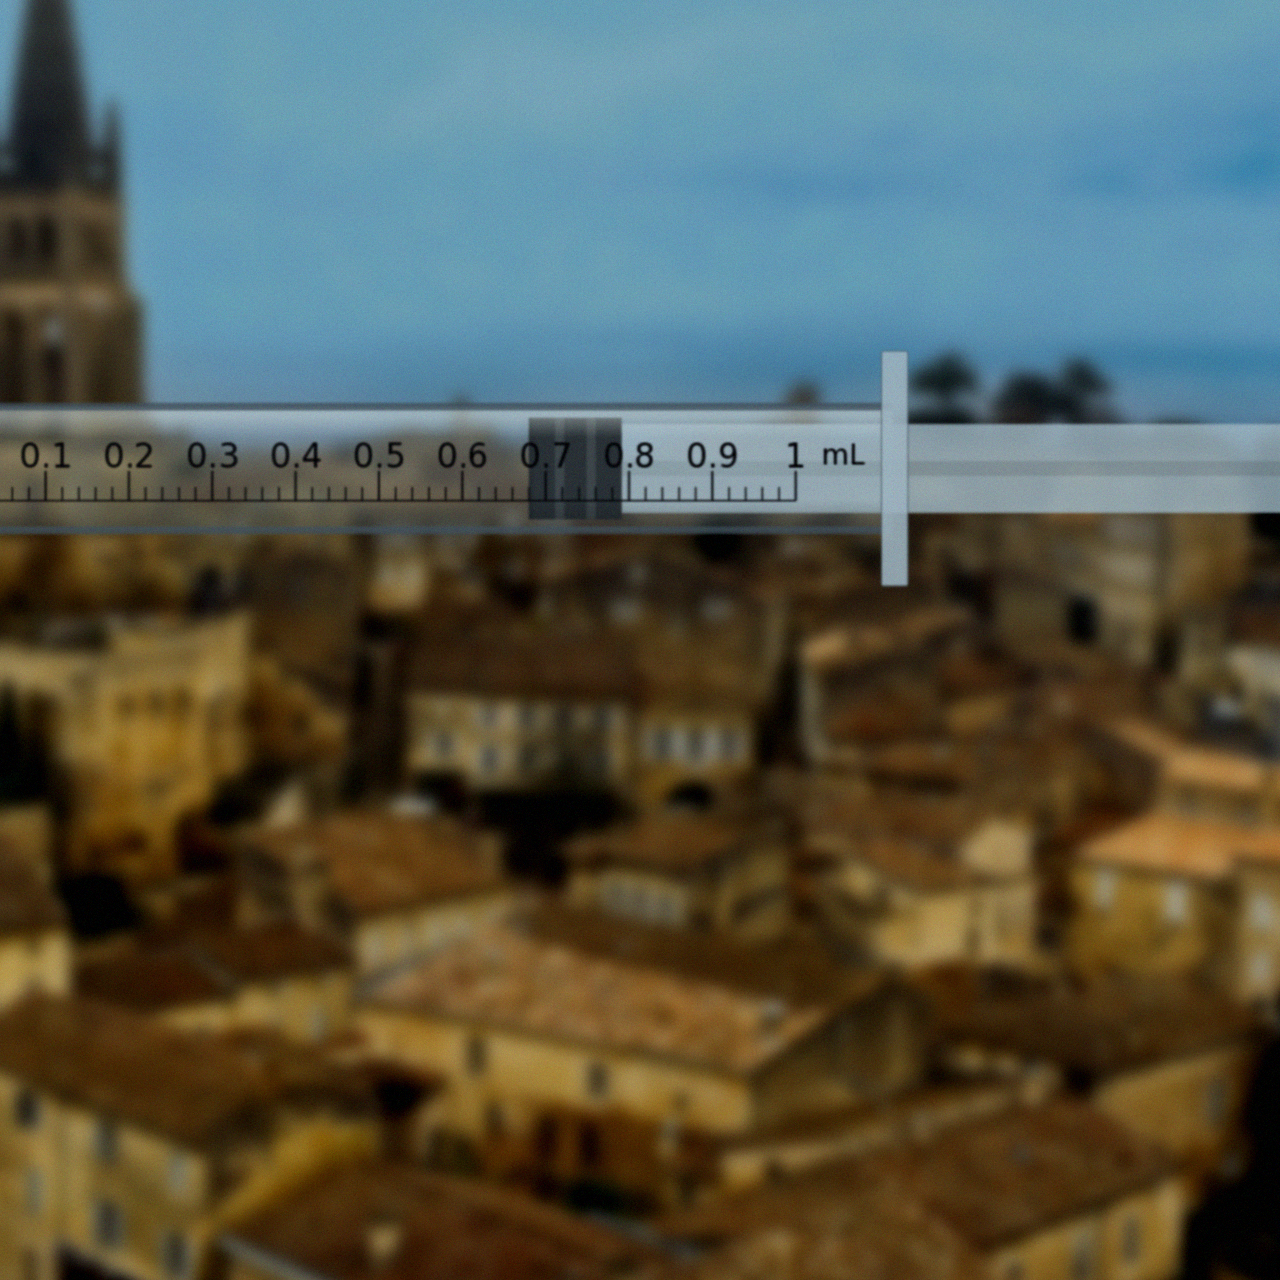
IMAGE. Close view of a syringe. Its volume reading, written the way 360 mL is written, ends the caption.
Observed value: 0.68 mL
